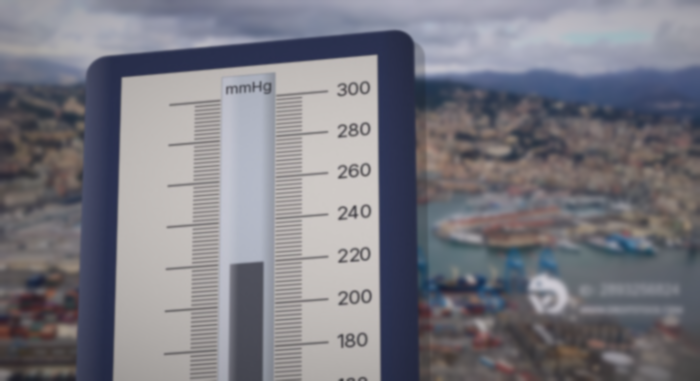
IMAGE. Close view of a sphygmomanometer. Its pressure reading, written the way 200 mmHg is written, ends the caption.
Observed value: 220 mmHg
